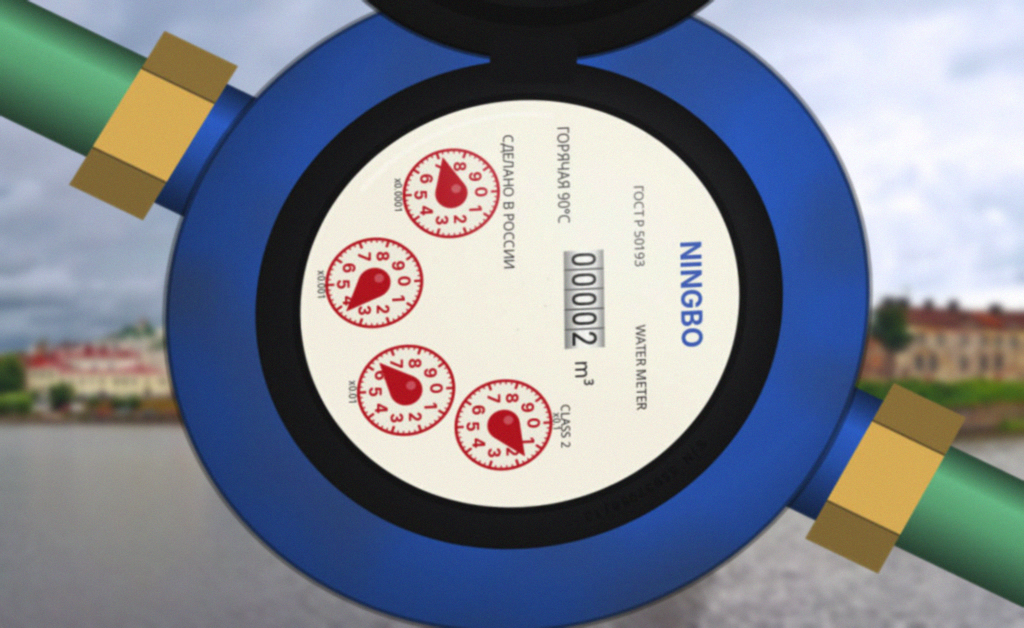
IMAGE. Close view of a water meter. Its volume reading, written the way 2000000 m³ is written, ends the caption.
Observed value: 2.1637 m³
